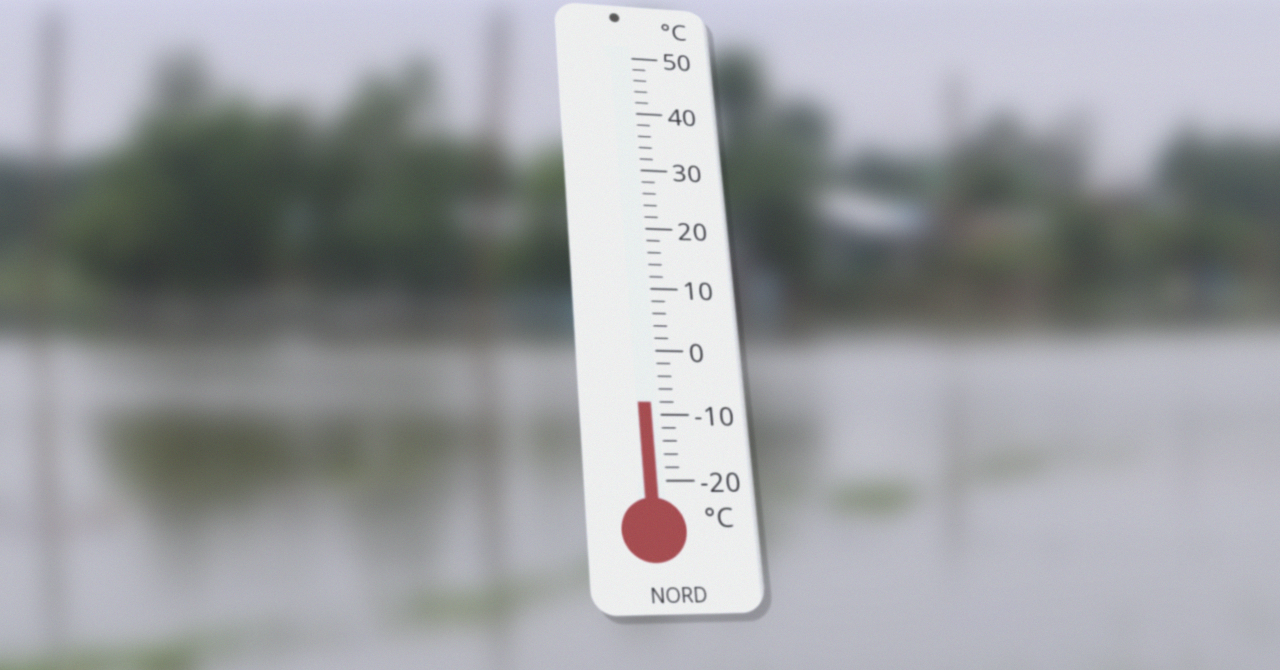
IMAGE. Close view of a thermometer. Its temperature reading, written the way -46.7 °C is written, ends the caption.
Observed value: -8 °C
